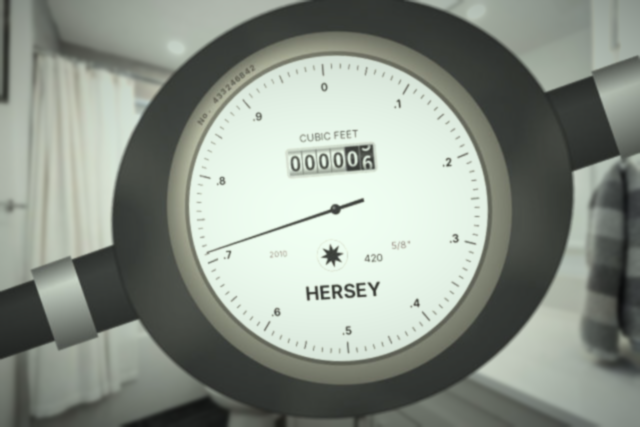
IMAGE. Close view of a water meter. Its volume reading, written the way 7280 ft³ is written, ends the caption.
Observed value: 5.71 ft³
